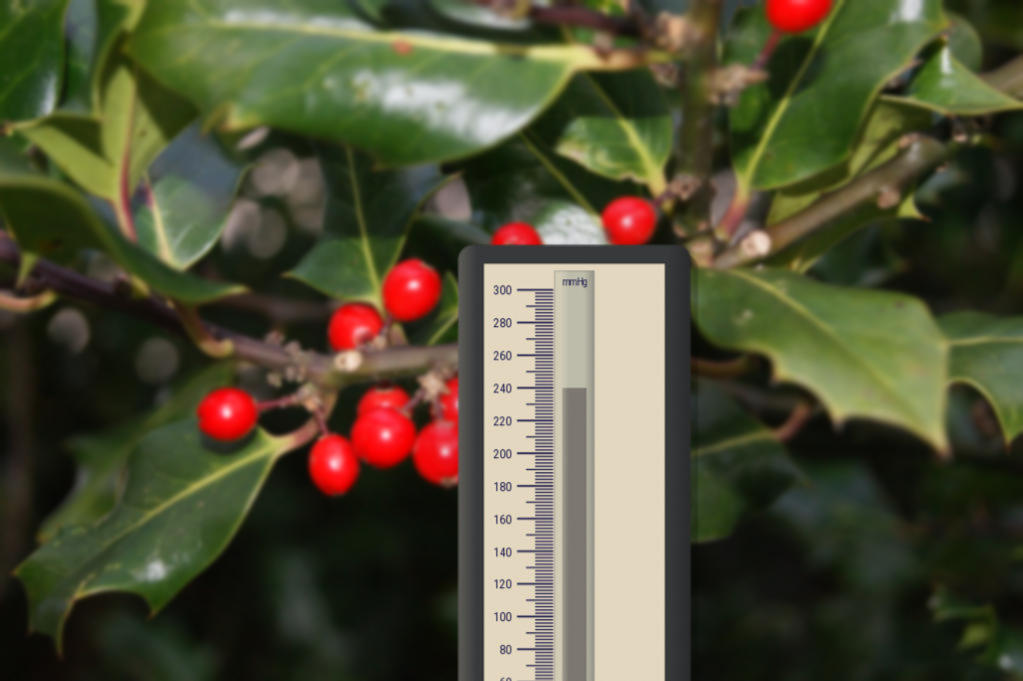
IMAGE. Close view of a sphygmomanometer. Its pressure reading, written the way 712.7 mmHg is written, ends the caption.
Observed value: 240 mmHg
